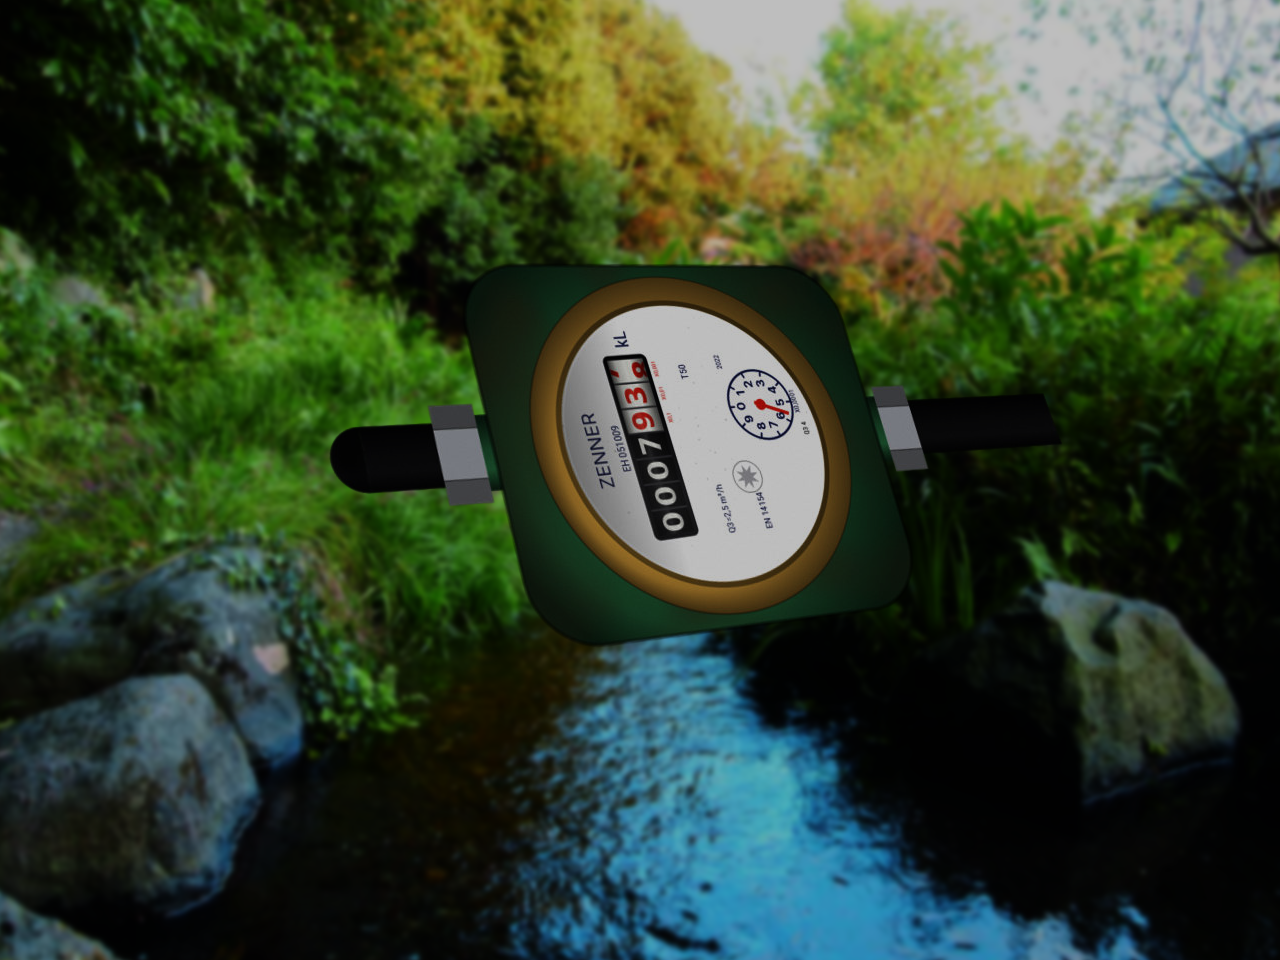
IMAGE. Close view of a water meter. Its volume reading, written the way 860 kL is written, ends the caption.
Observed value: 7.9375 kL
